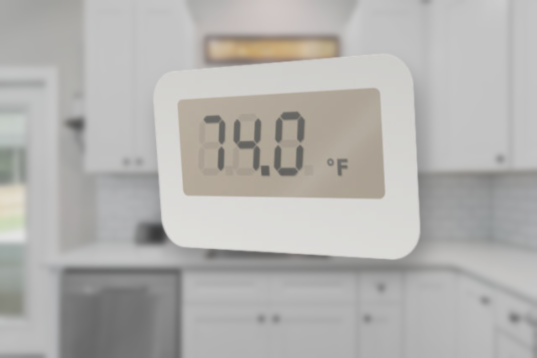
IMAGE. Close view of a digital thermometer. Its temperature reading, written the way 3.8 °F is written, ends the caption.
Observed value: 74.0 °F
